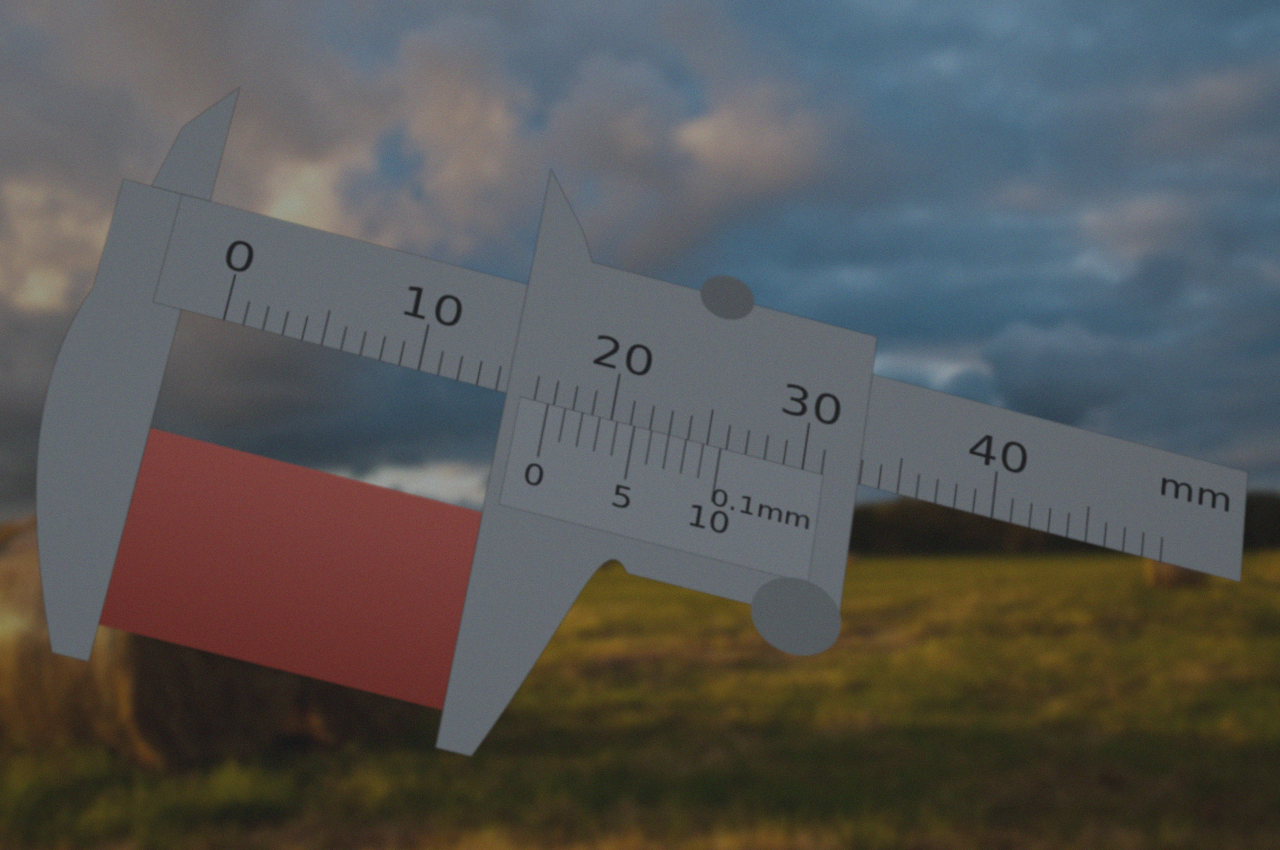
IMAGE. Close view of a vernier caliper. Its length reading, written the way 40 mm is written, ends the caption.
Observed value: 16.7 mm
